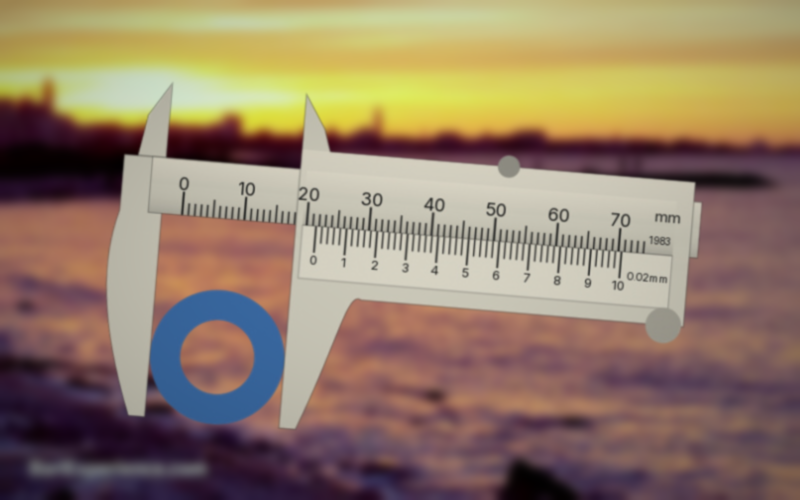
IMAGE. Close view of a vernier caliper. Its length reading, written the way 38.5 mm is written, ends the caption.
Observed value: 21.5 mm
